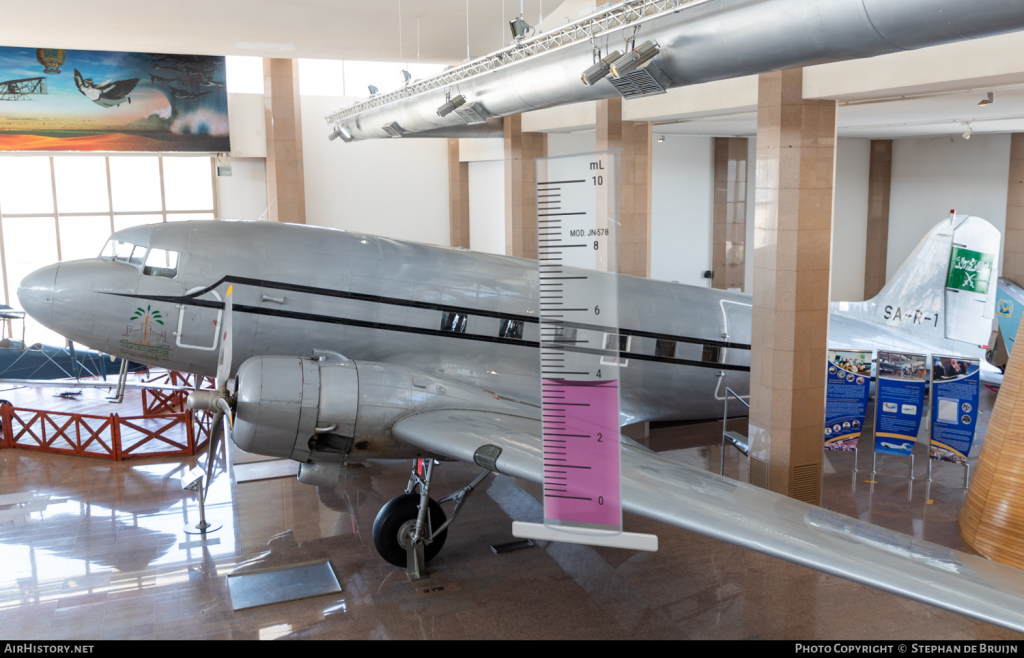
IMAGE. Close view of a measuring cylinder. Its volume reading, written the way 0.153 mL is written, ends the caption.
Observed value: 3.6 mL
